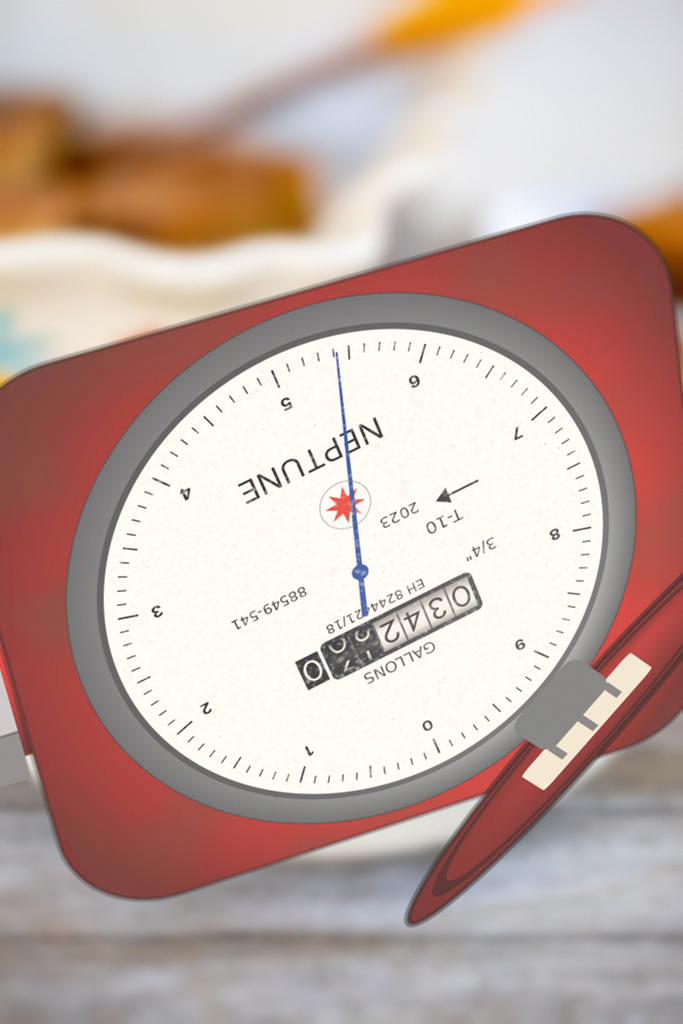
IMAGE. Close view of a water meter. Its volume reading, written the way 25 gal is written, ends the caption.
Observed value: 342195.4 gal
